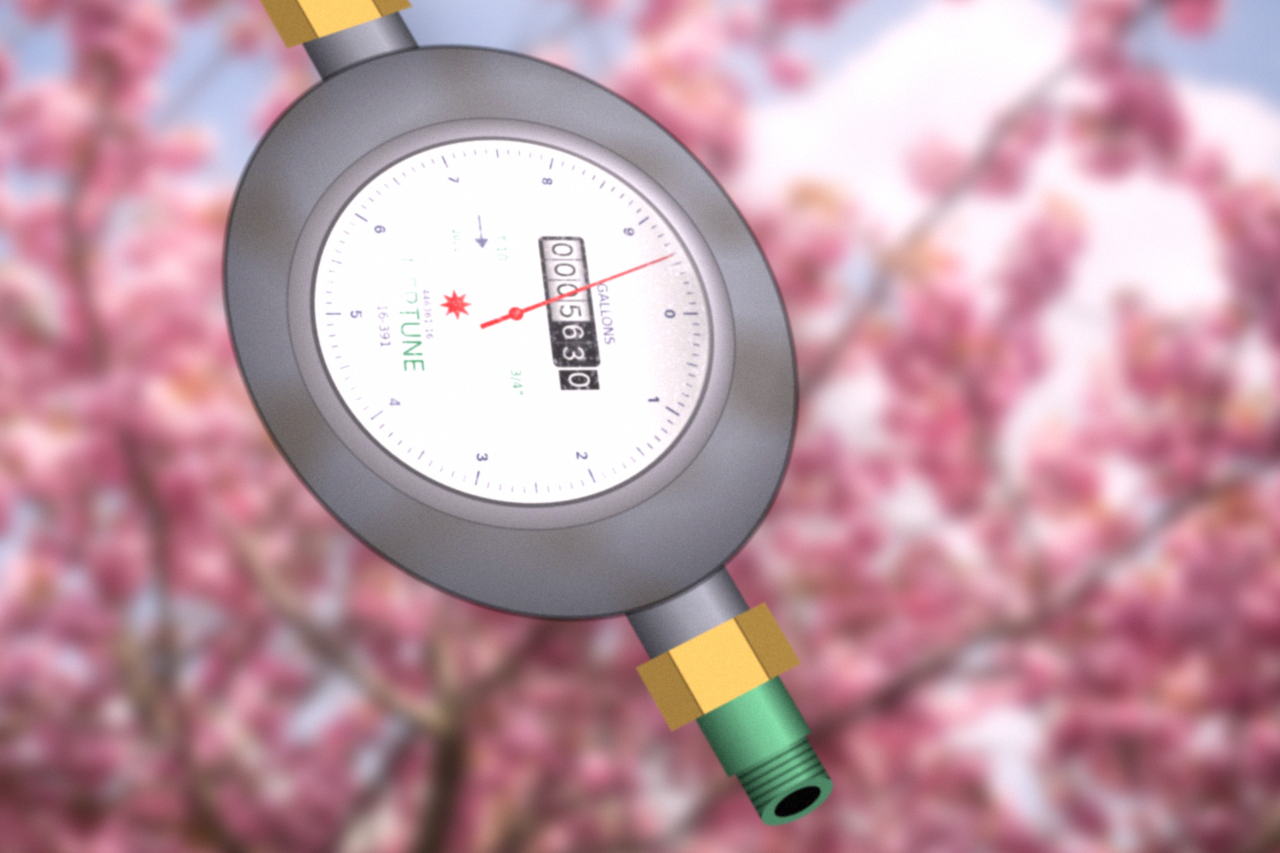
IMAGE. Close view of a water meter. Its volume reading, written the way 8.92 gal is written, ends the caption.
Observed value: 5629.4 gal
